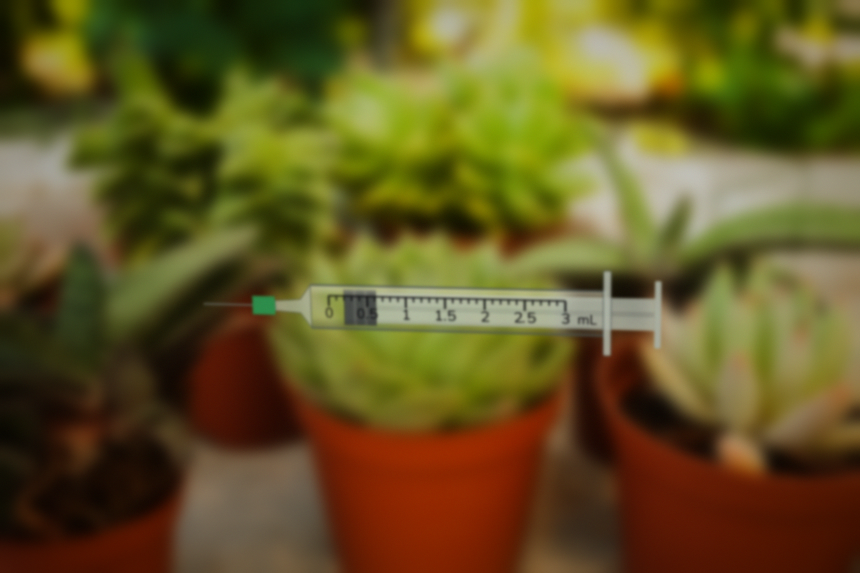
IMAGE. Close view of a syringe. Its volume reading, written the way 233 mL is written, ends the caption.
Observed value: 0.2 mL
